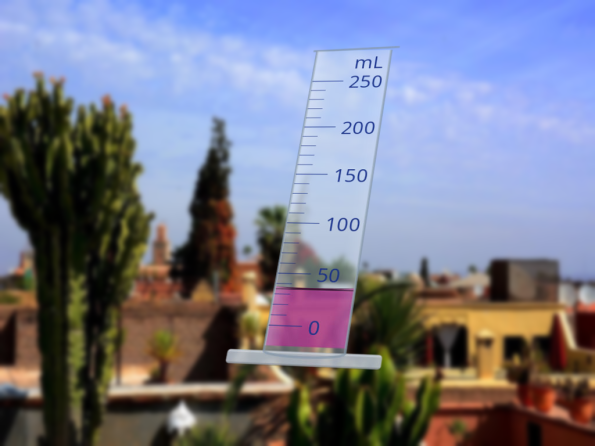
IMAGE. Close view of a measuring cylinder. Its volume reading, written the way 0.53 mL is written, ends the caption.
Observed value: 35 mL
